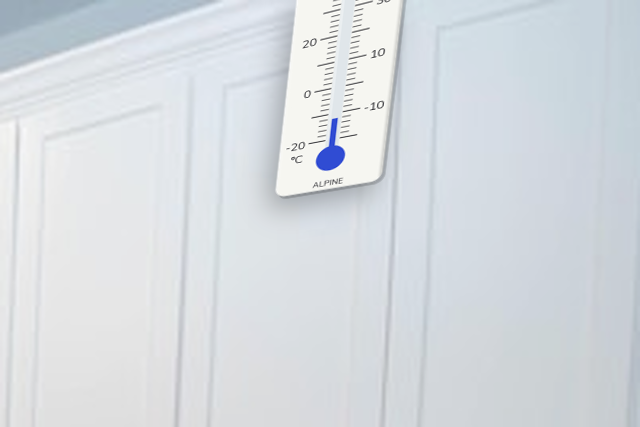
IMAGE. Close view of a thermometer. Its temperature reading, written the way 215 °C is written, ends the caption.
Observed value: -12 °C
